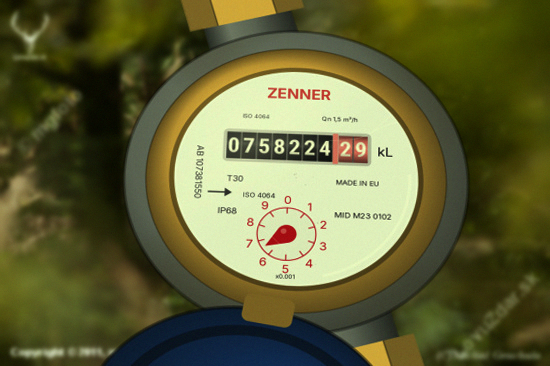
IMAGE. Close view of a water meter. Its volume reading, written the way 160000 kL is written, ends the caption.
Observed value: 758224.296 kL
